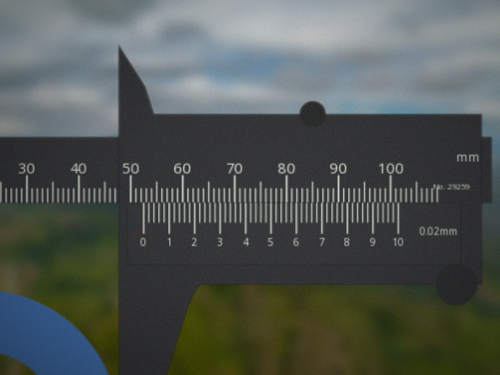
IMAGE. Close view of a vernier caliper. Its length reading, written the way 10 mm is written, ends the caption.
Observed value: 52.5 mm
